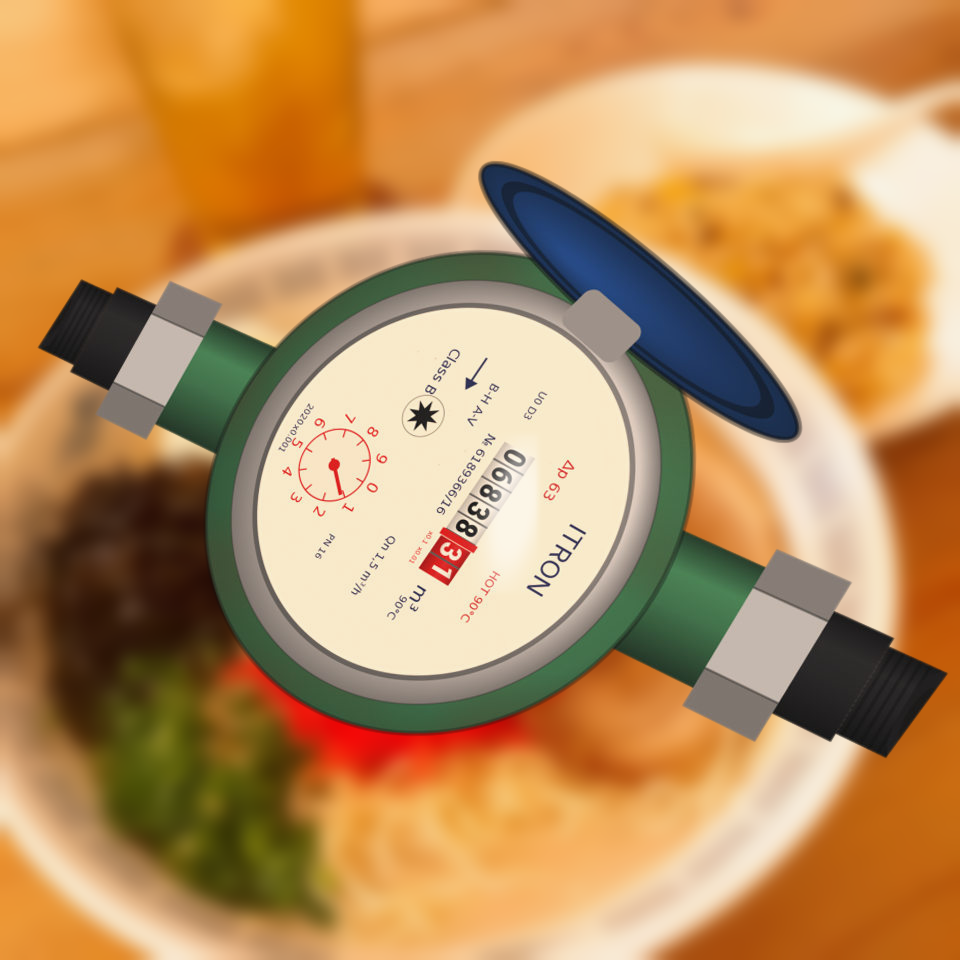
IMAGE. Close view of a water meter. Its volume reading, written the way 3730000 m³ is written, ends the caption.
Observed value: 6838.311 m³
